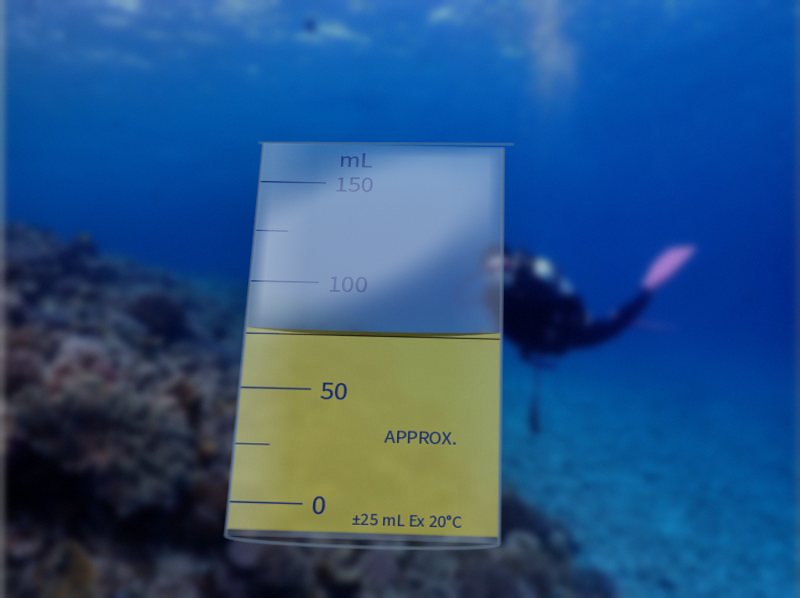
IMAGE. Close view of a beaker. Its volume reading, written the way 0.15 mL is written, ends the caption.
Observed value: 75 mL
